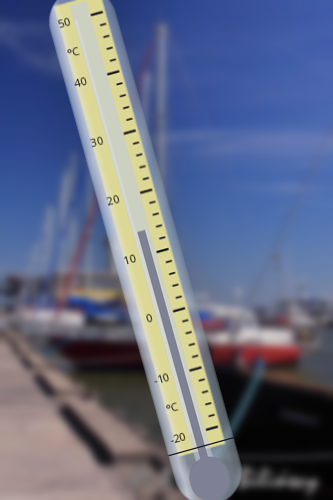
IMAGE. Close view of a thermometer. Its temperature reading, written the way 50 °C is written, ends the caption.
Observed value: 14 °C
